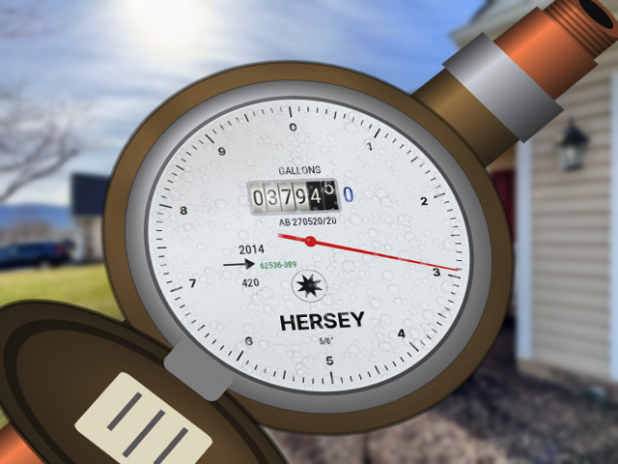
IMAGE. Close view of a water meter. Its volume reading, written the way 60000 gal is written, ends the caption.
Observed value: 379452.9 gal
